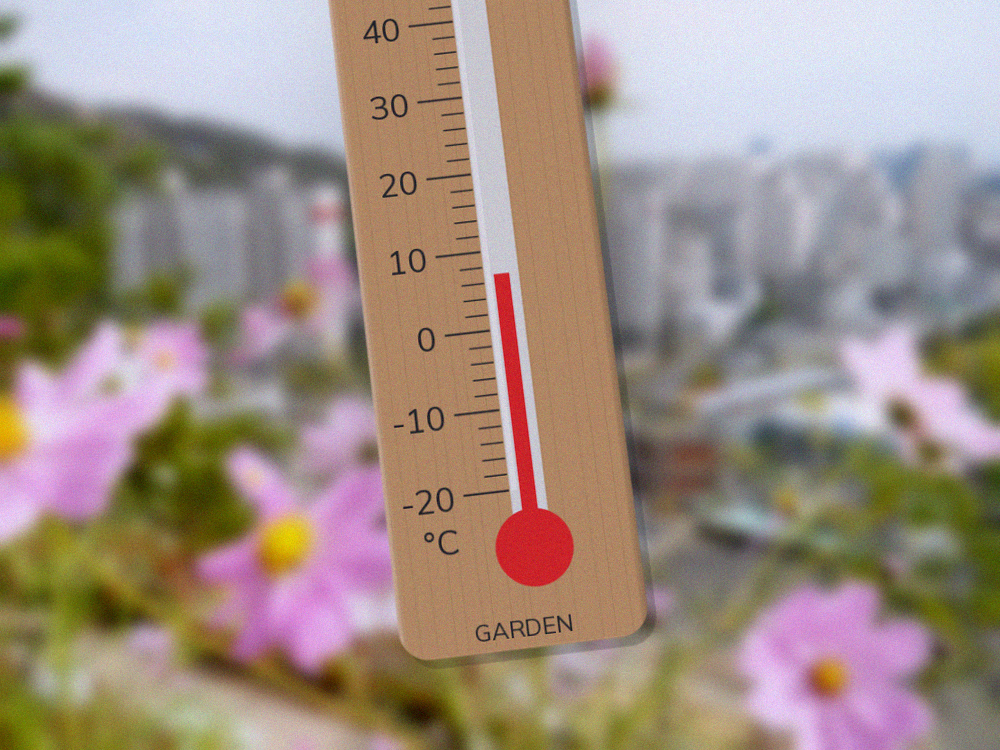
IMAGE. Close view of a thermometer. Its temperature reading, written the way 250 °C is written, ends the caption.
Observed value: 7 °C
